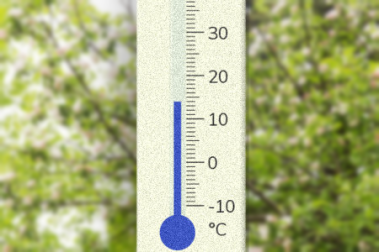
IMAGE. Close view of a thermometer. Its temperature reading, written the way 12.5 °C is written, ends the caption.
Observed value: 14 °C
